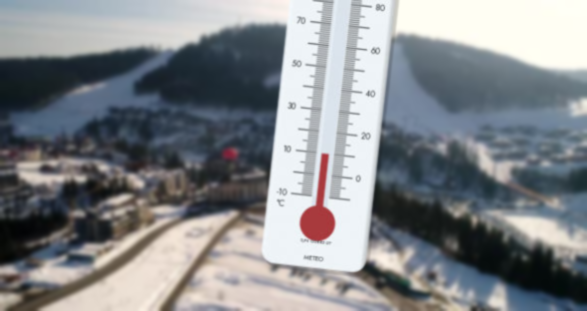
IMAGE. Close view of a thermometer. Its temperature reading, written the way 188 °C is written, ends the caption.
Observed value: 10 °C
